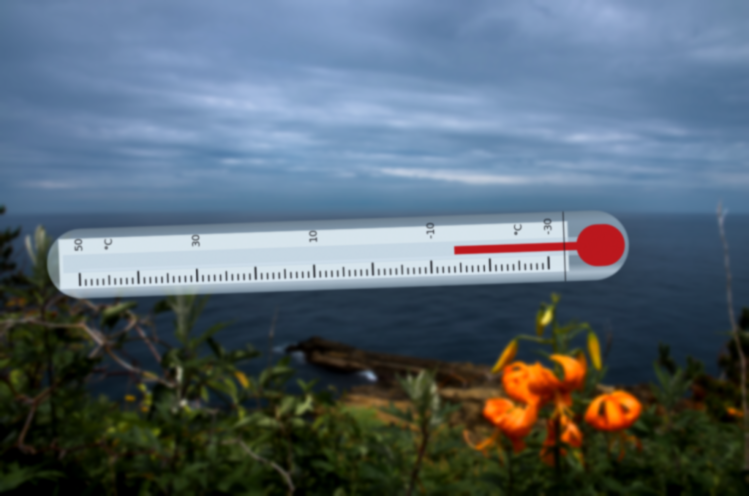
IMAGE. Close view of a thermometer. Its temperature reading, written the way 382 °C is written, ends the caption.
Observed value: -14 °C
